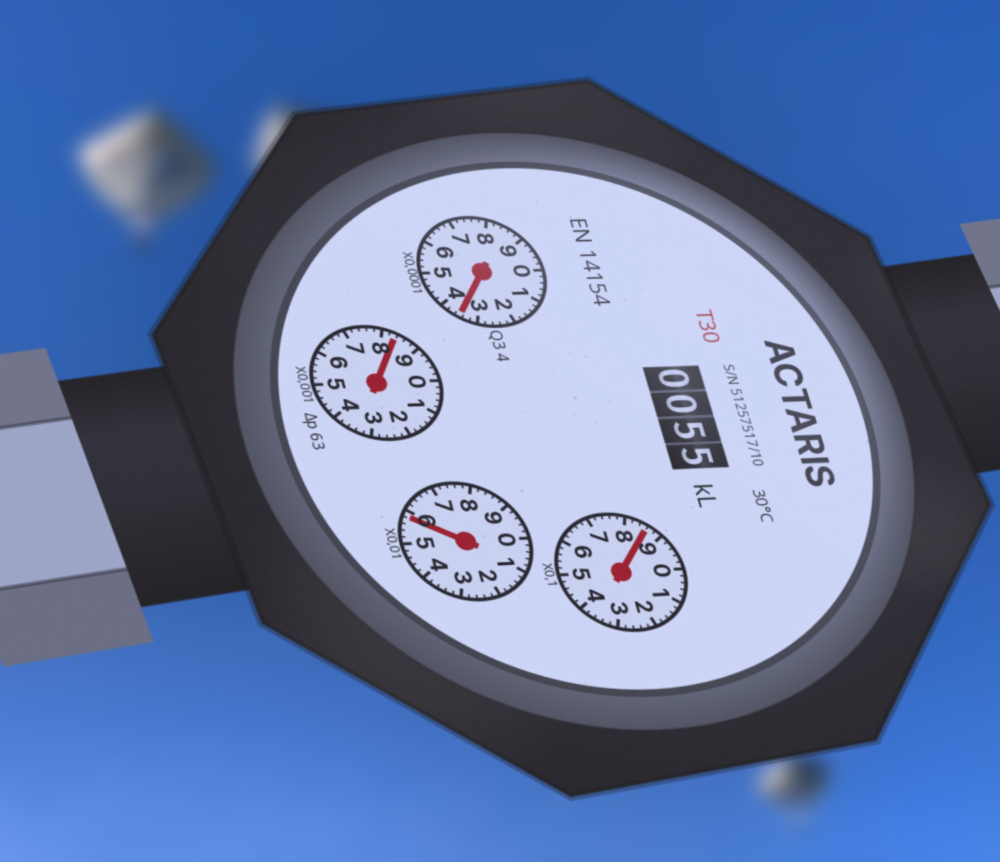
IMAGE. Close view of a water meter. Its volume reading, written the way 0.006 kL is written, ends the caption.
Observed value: 55.8583 kL
